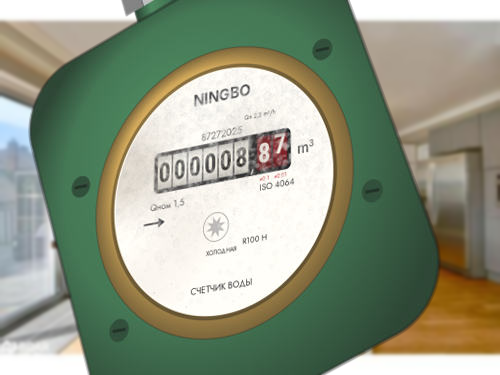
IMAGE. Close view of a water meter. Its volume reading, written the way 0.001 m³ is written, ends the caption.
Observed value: 8.87 m³
